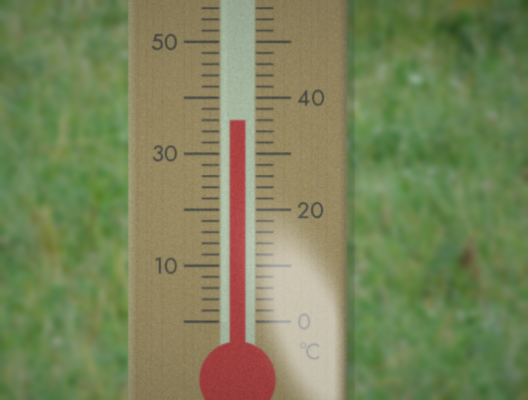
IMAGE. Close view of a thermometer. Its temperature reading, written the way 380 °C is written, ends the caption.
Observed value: 36 °C
